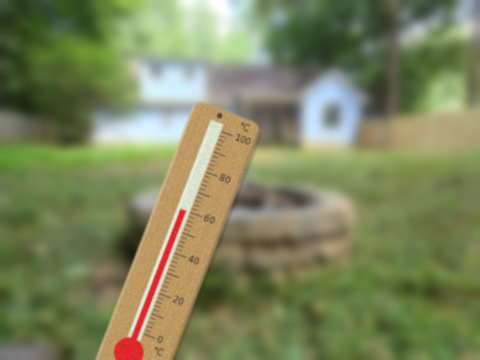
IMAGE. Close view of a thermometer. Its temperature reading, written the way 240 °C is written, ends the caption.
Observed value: 60 °C
